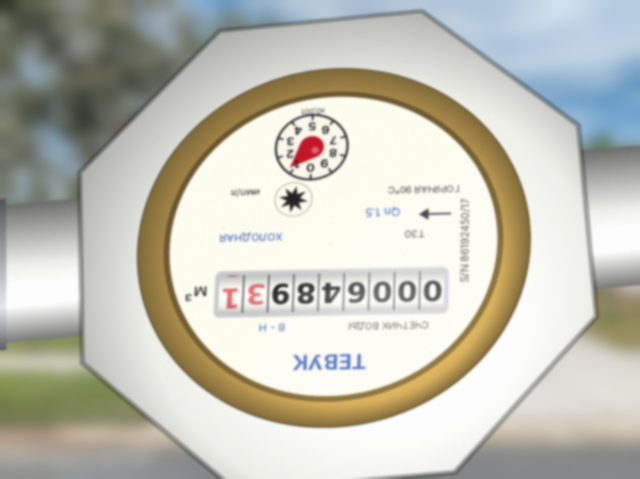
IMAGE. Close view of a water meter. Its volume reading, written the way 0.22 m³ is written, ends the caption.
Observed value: 6489.311 m³
